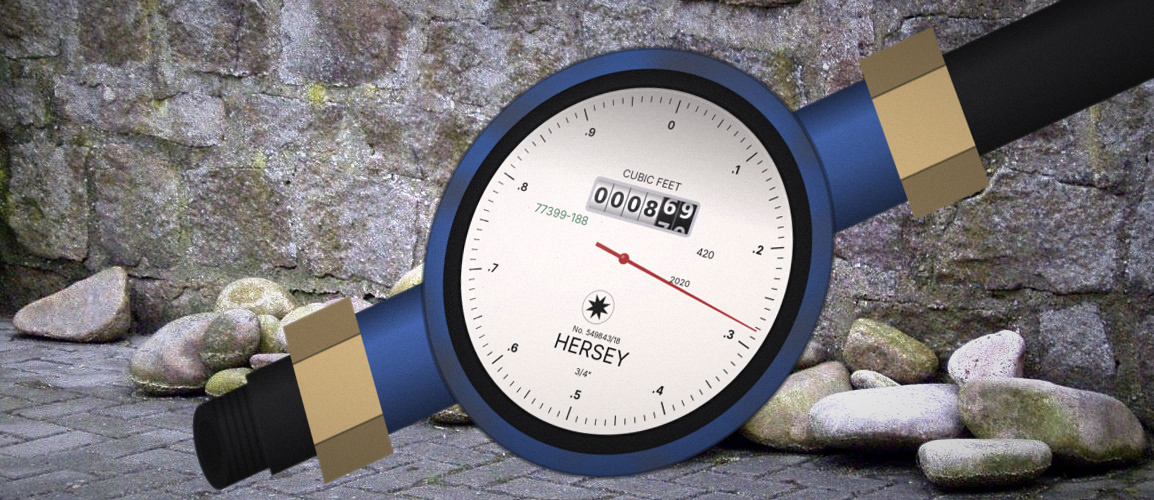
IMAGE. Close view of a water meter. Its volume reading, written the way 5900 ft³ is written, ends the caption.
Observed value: 869.28 ft³
